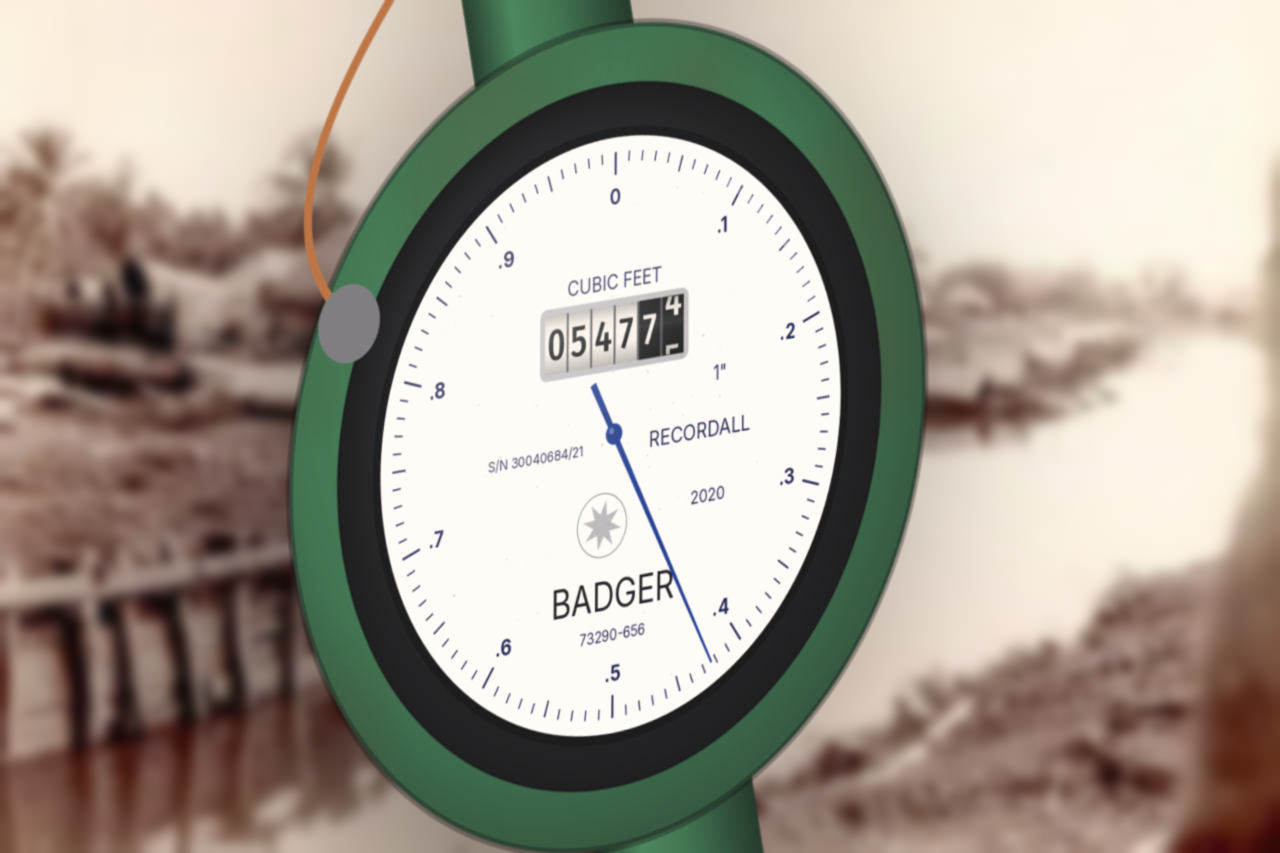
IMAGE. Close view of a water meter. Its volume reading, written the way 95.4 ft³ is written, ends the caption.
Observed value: 54774.42 ft³
